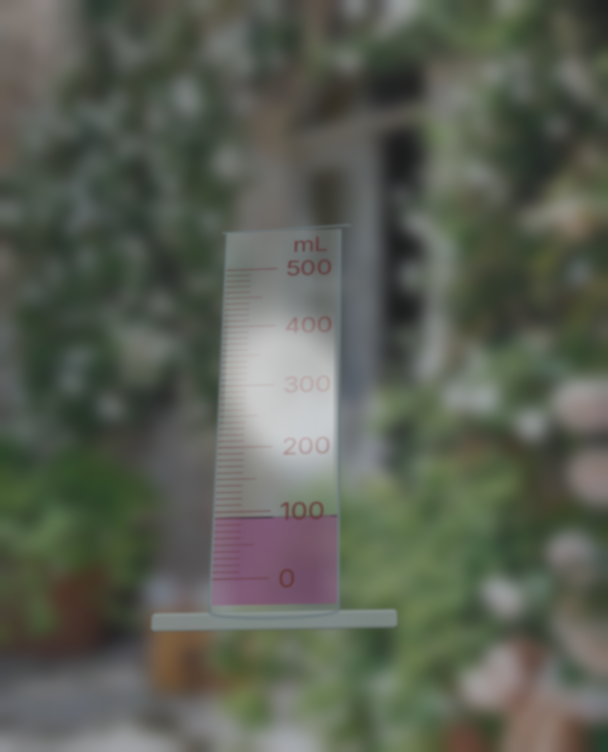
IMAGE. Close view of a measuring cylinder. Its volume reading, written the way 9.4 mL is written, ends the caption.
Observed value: 90 mL
